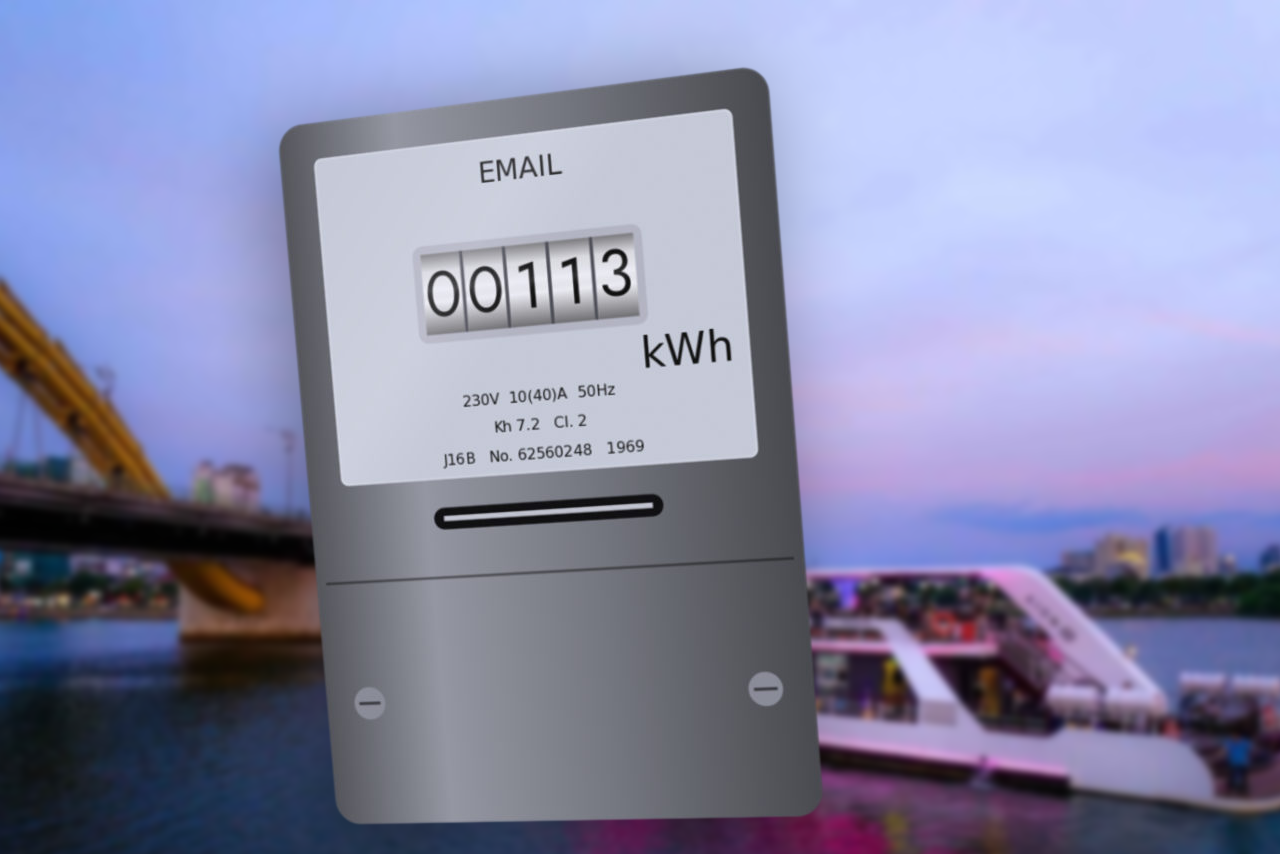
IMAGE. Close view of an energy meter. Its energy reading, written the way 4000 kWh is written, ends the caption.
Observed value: 113 kWh
